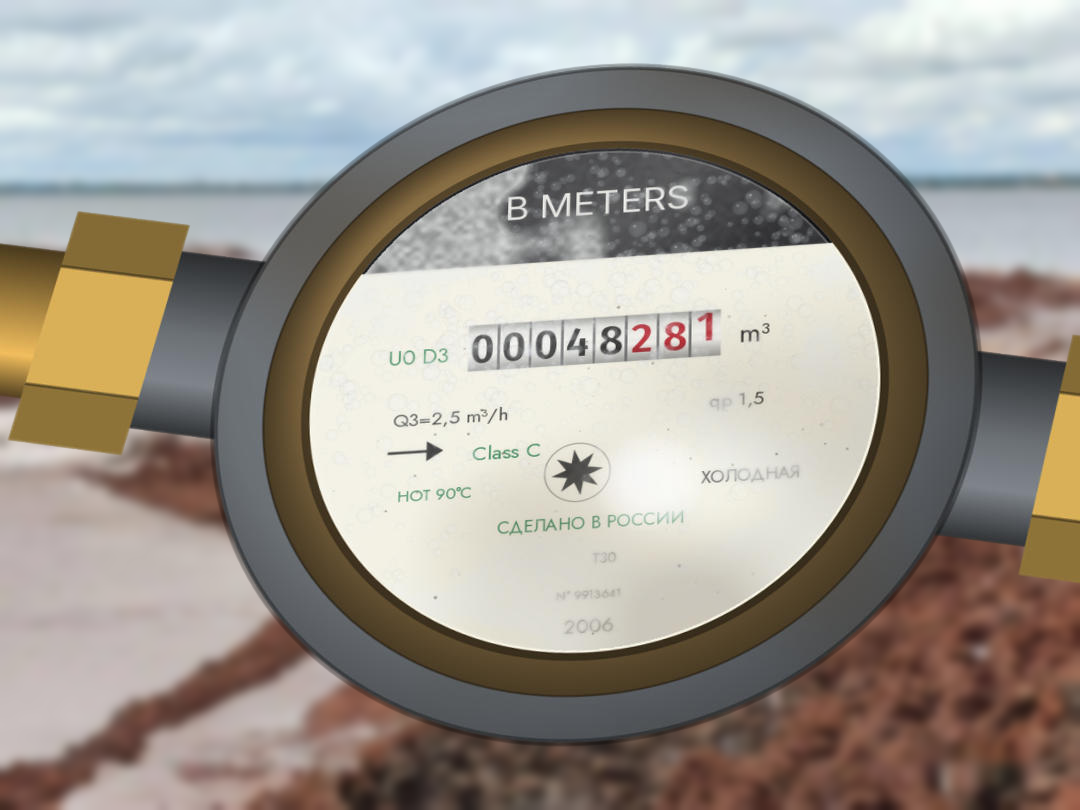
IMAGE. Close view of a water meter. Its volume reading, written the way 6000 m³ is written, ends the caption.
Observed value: 48.281 m³
